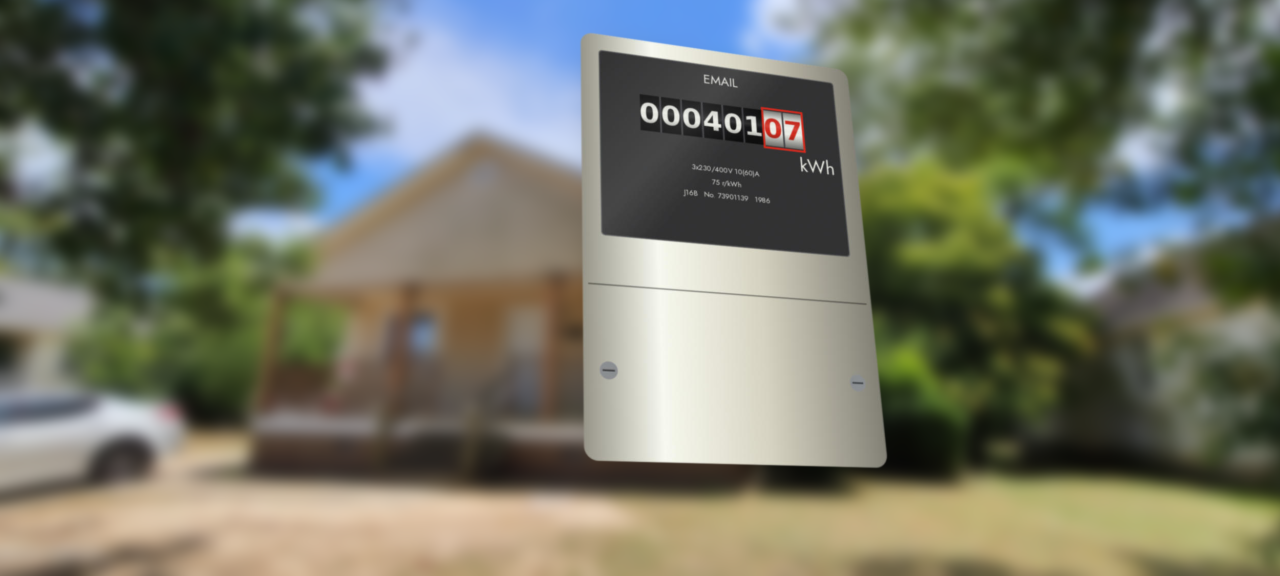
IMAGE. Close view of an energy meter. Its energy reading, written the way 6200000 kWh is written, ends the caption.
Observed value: 401.07 kWh
